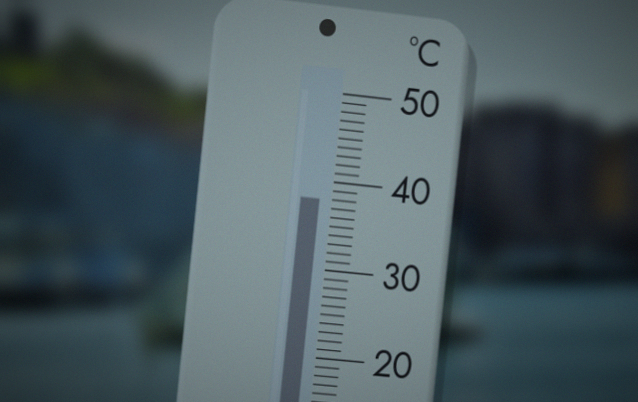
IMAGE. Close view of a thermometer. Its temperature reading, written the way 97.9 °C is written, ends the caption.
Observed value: 38 °C
